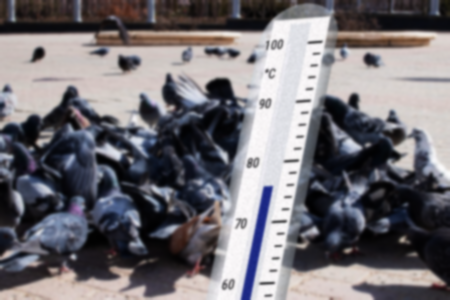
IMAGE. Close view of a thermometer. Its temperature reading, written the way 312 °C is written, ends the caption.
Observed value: 76 °C
